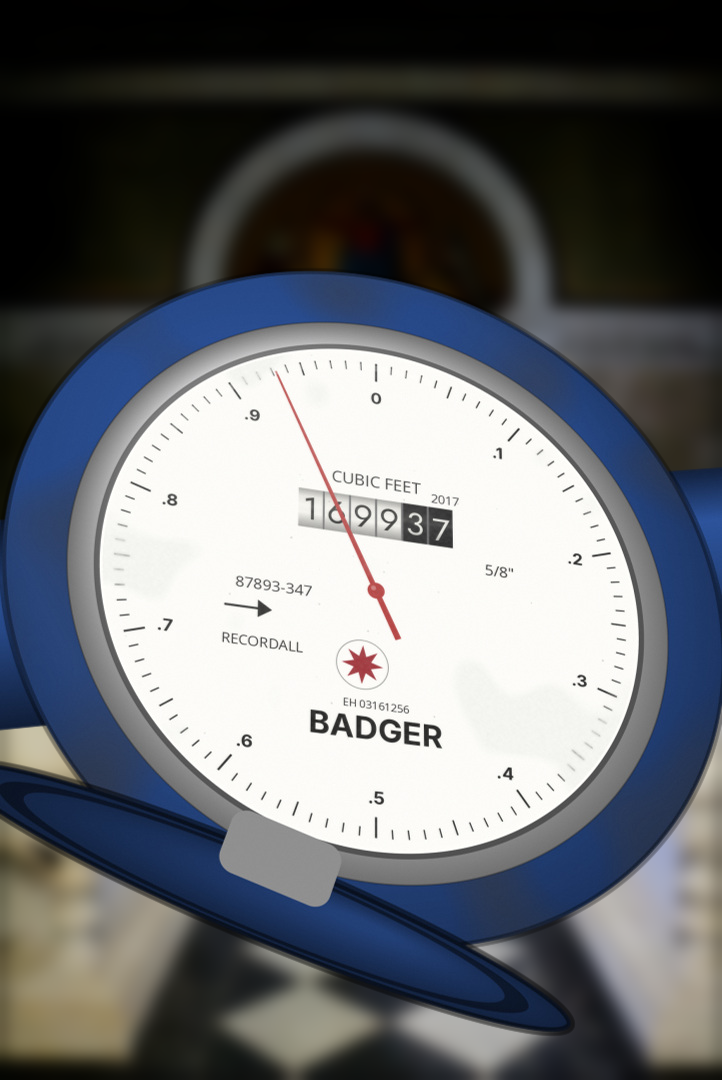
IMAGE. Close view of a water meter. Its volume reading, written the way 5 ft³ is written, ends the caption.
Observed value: 169936.93 ft³
